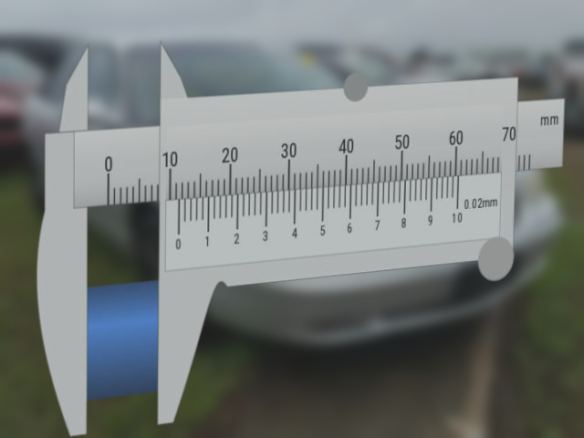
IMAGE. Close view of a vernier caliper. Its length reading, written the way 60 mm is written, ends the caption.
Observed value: 11.5 mm
